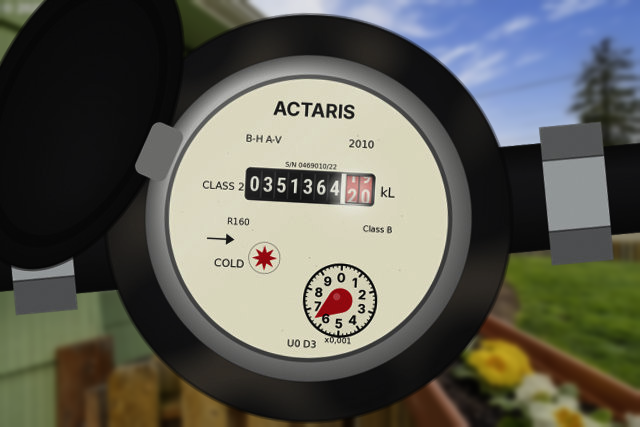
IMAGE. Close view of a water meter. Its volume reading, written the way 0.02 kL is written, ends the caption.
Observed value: 351364.196 kL
